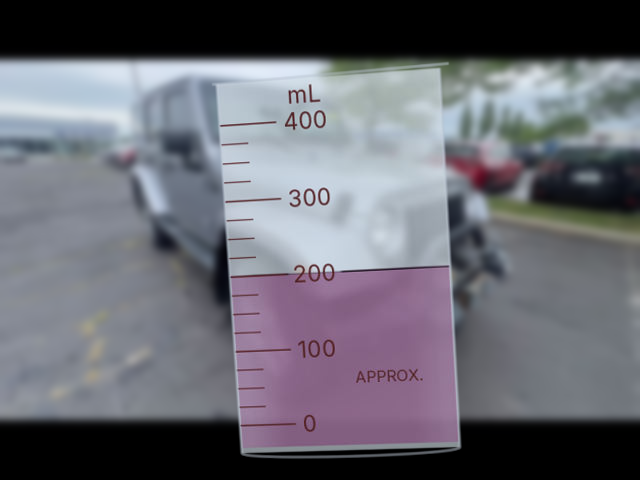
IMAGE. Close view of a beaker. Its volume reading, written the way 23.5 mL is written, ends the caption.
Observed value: 200 mL
